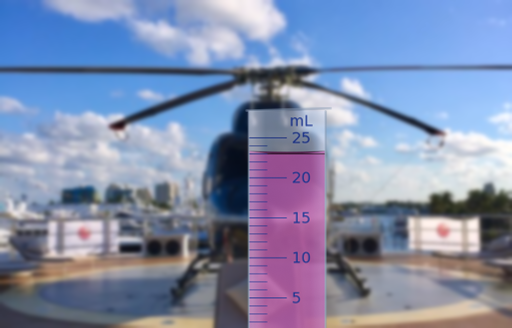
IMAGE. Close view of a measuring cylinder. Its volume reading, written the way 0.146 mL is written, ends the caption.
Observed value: 23 mL
